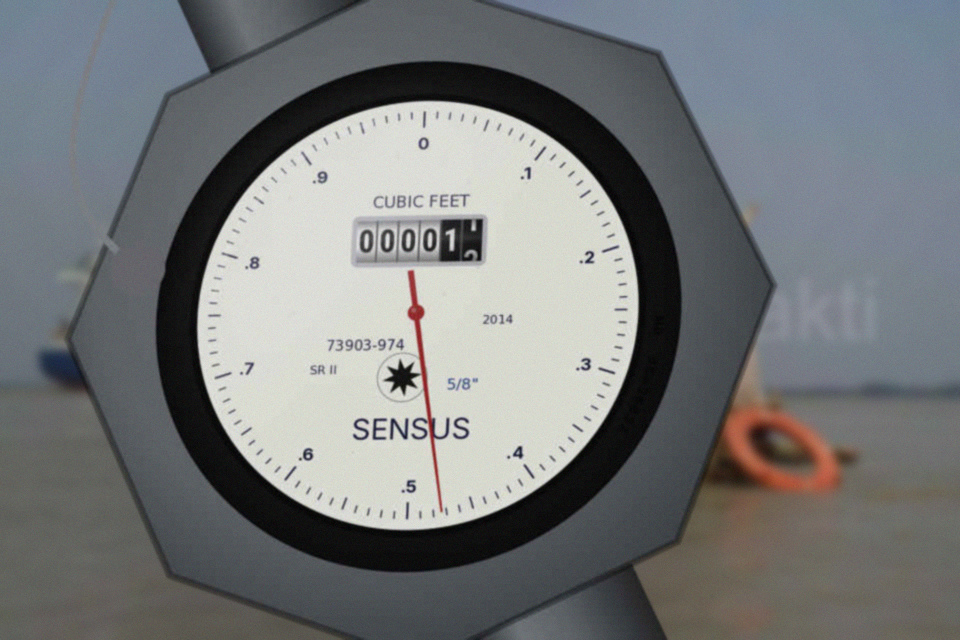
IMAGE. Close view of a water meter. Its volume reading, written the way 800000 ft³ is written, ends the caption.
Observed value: 11.47 ft³
